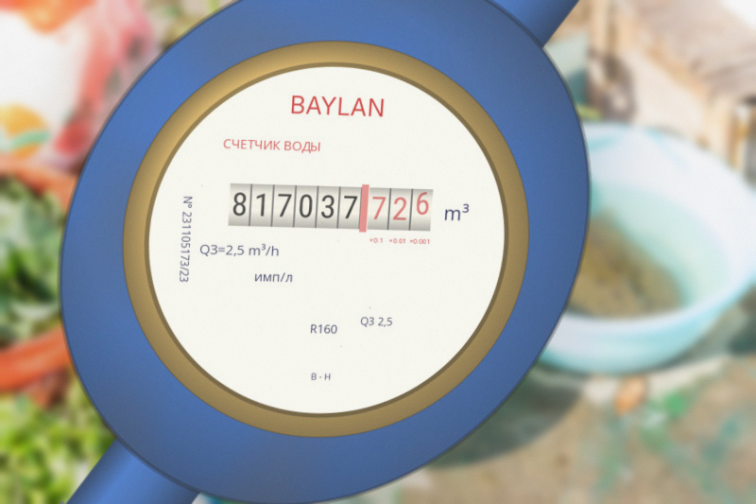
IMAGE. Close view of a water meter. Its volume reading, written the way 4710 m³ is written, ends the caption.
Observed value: 817037.726 m³
